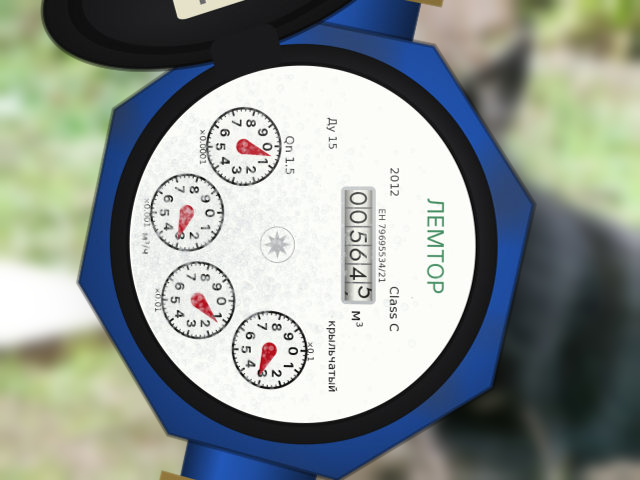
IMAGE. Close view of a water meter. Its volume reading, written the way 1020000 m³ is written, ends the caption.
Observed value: 5645.3130 m³
